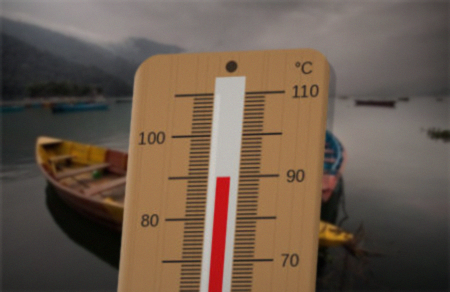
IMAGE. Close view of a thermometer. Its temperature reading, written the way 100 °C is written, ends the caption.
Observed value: 90 °C
